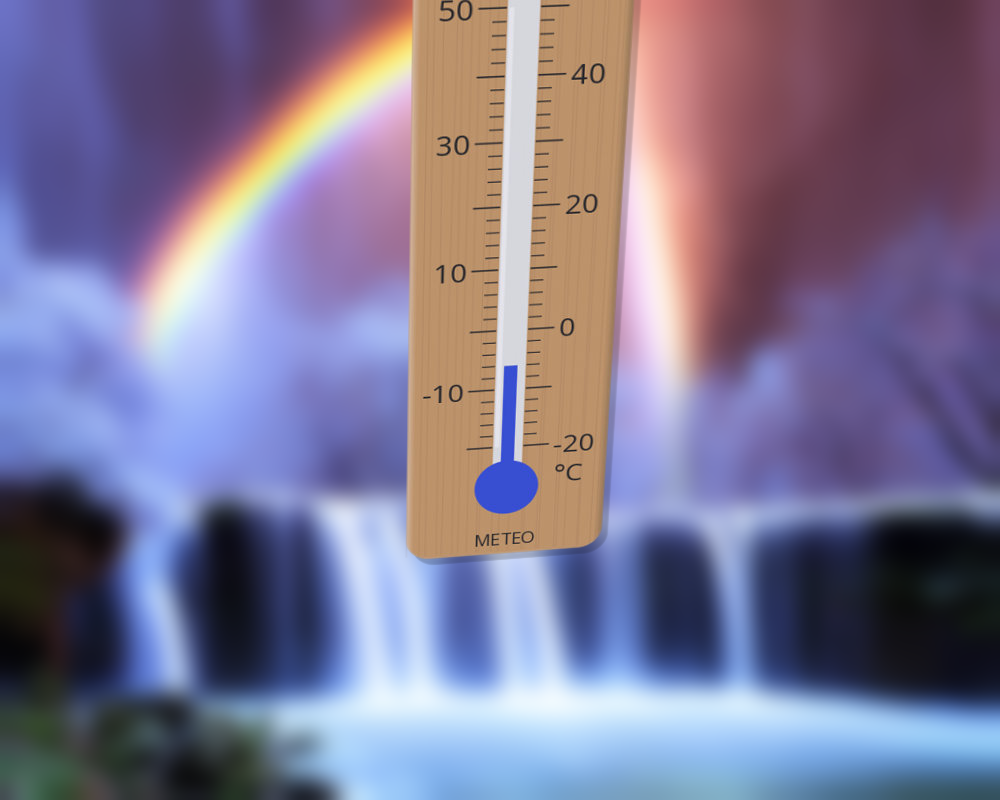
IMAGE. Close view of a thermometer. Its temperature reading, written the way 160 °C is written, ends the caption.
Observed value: -6 °C
